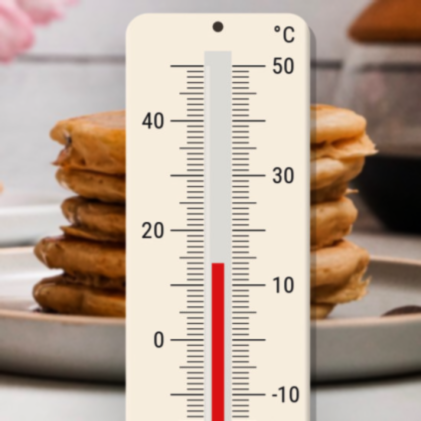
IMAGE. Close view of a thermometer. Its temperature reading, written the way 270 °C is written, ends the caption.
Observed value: 14 °C
